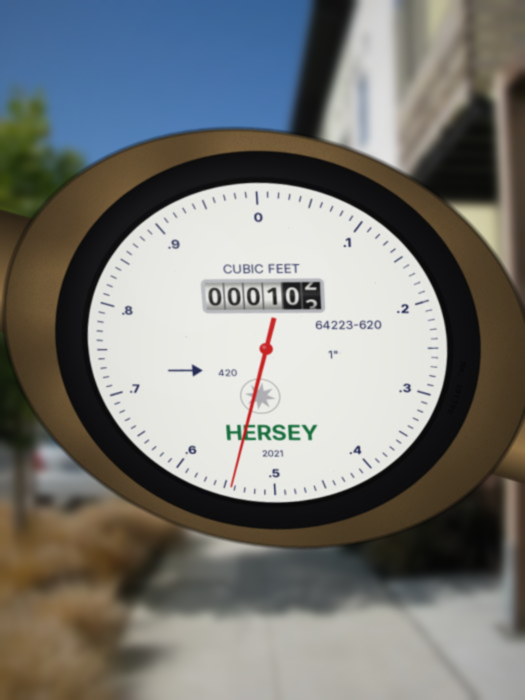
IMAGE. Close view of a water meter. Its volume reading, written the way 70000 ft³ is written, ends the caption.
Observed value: 102.54 ft³
